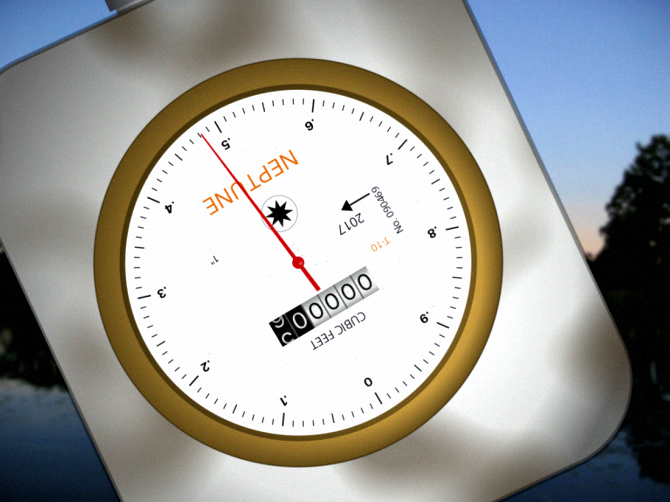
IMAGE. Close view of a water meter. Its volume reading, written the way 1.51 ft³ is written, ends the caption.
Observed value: 5.48 ft³
